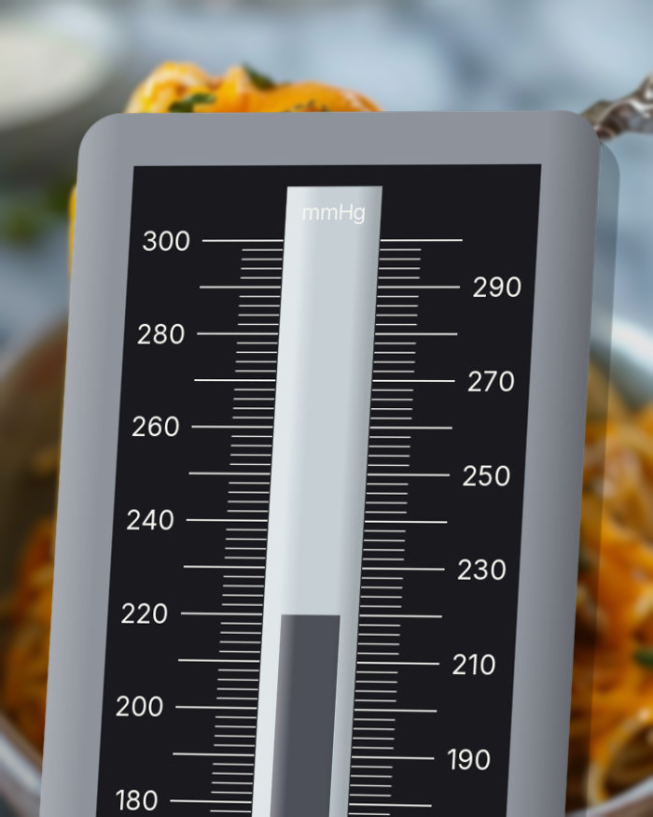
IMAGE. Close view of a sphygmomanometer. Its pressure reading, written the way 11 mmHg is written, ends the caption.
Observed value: 220 mmHg
